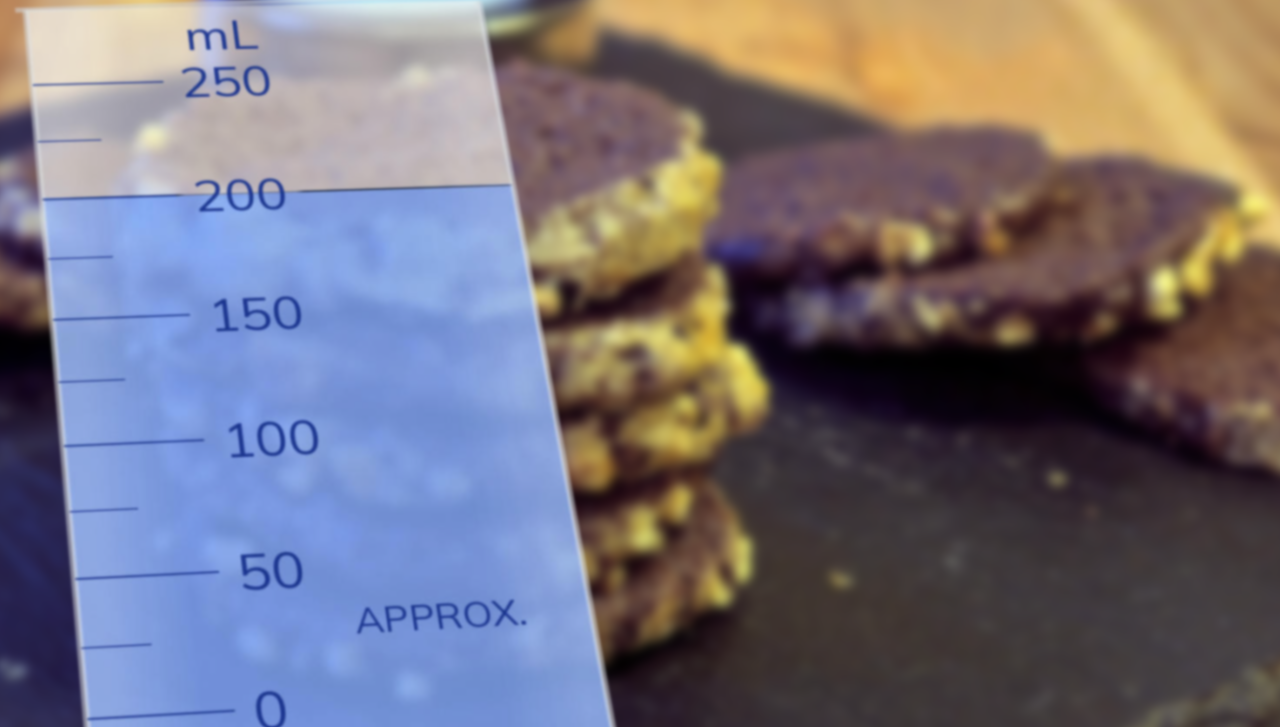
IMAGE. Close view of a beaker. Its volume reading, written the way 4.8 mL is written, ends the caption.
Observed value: 200 mL
